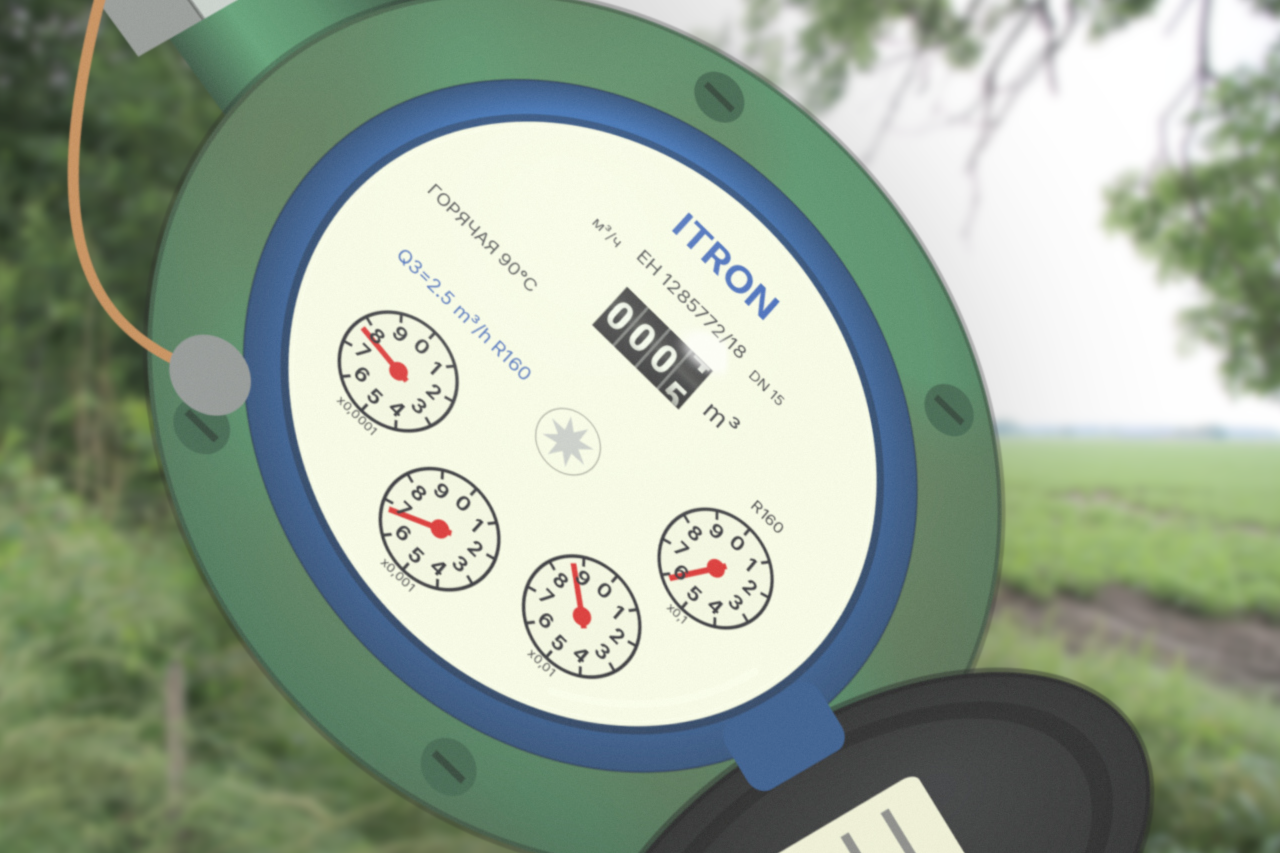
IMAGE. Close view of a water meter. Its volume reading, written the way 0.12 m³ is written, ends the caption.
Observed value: 4.5867 m³
